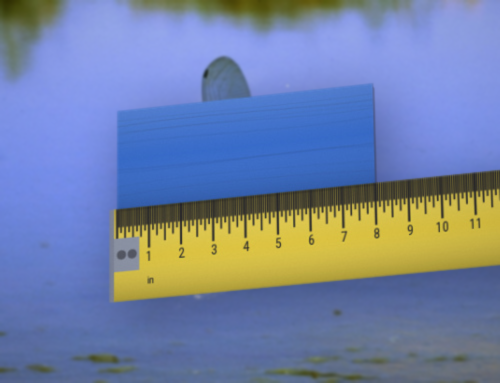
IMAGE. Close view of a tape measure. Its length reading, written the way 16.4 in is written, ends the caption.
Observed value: 8 in
